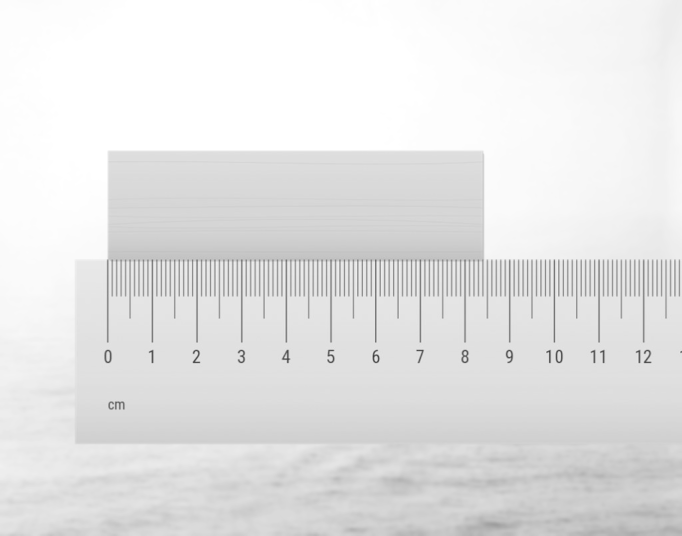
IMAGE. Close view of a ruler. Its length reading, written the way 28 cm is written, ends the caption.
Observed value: 8.4 cm
